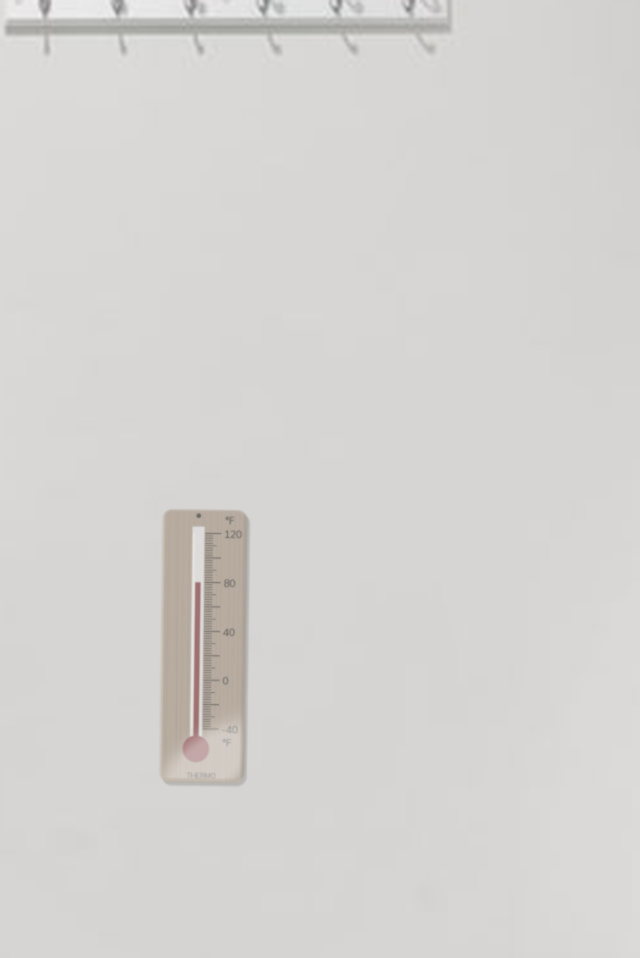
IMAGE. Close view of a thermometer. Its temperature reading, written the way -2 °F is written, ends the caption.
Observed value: 80 °F
